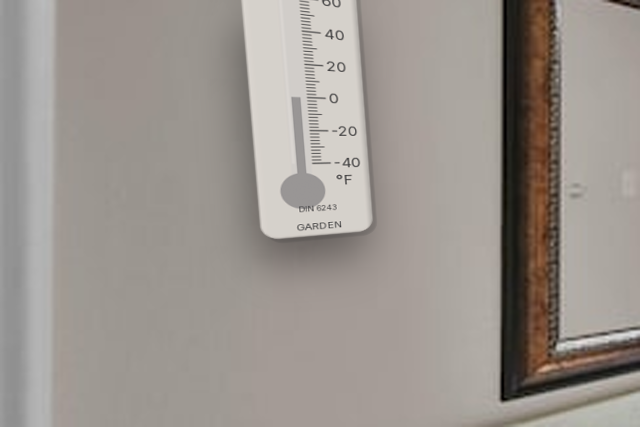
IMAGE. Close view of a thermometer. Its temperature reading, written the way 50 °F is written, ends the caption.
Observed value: 0 °F
